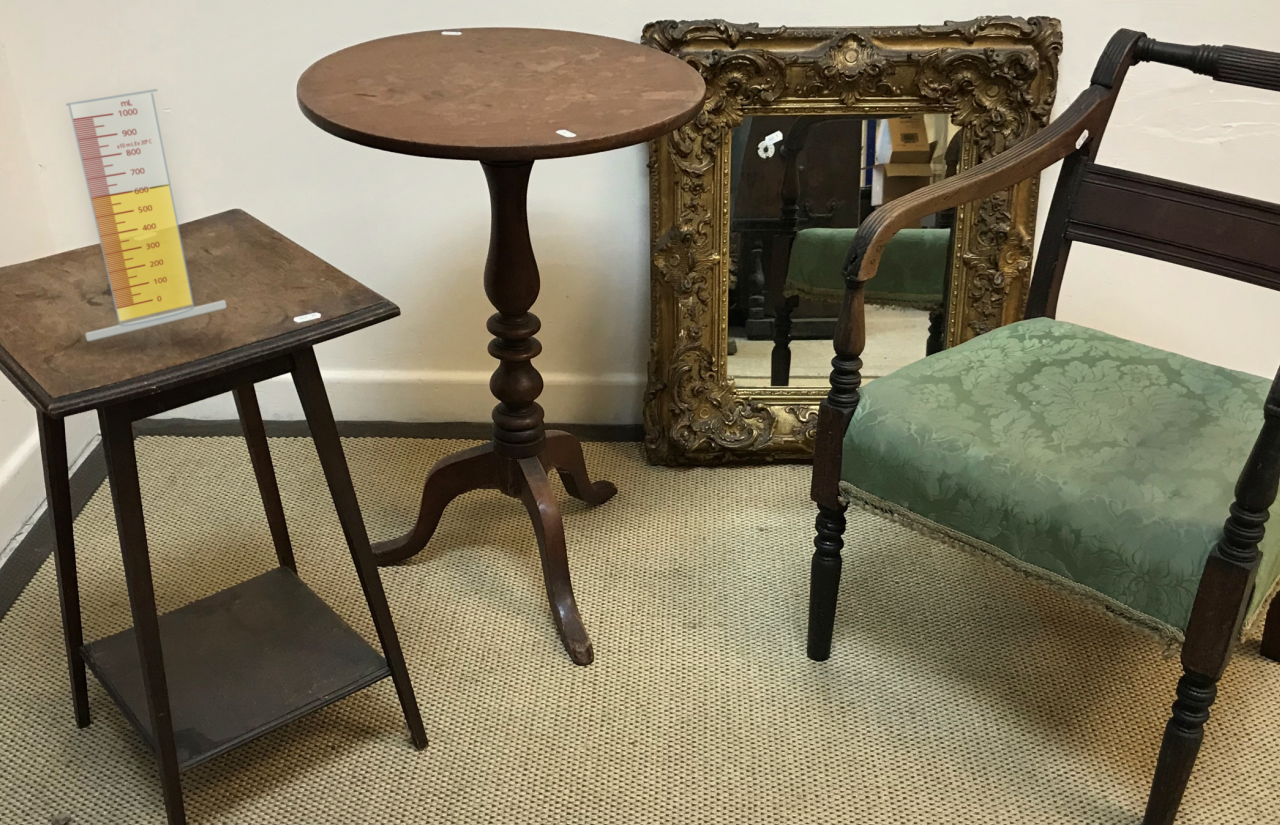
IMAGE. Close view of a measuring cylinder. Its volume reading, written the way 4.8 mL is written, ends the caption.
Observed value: 600 mL
